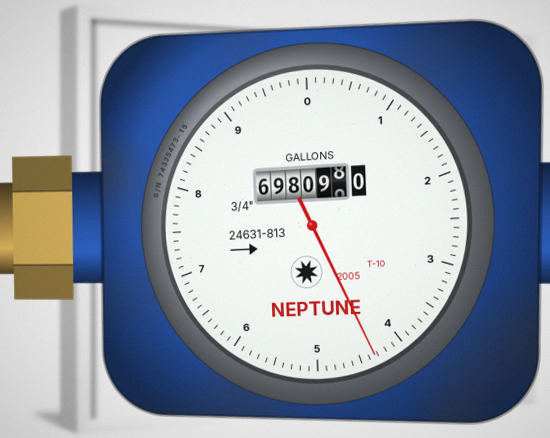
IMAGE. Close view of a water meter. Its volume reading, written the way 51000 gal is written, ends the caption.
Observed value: 6980984.3 gal
